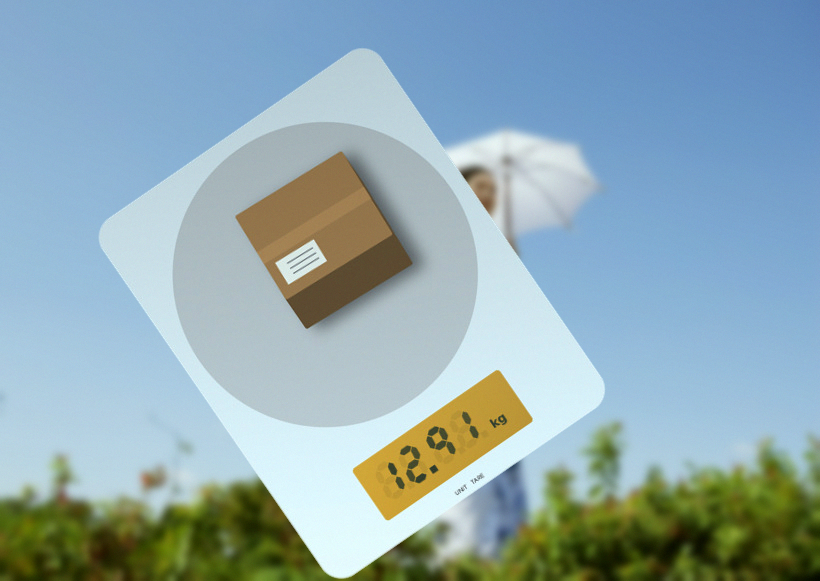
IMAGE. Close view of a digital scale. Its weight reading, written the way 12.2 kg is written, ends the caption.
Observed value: 12.91 kg
